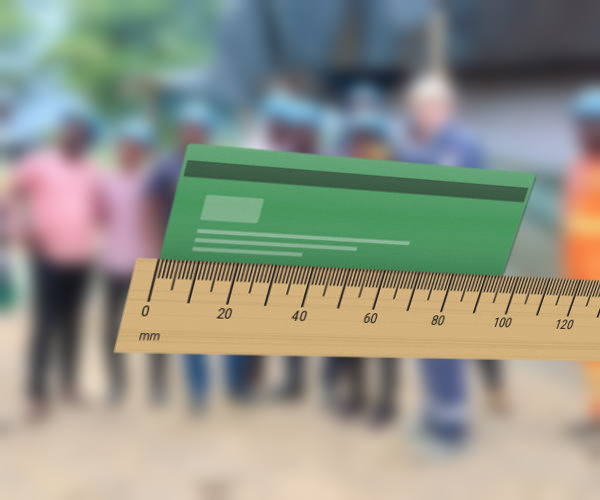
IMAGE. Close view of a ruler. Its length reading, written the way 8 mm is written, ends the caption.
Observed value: 95 mm
